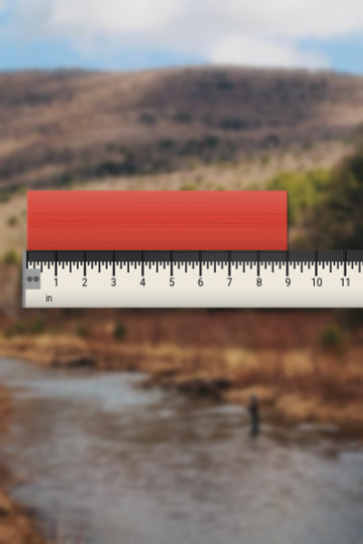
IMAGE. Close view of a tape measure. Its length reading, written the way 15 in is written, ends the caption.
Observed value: 9 in
